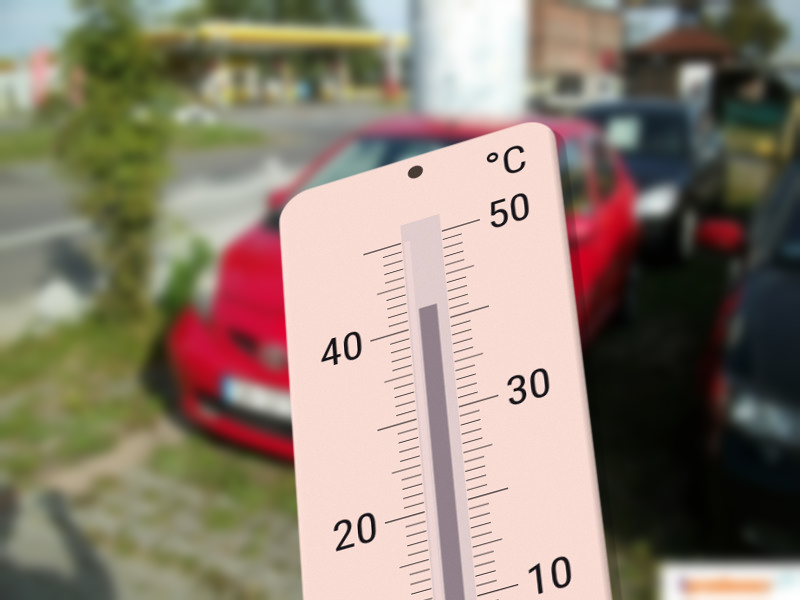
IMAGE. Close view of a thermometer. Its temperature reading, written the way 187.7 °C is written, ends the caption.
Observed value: 42 °C
